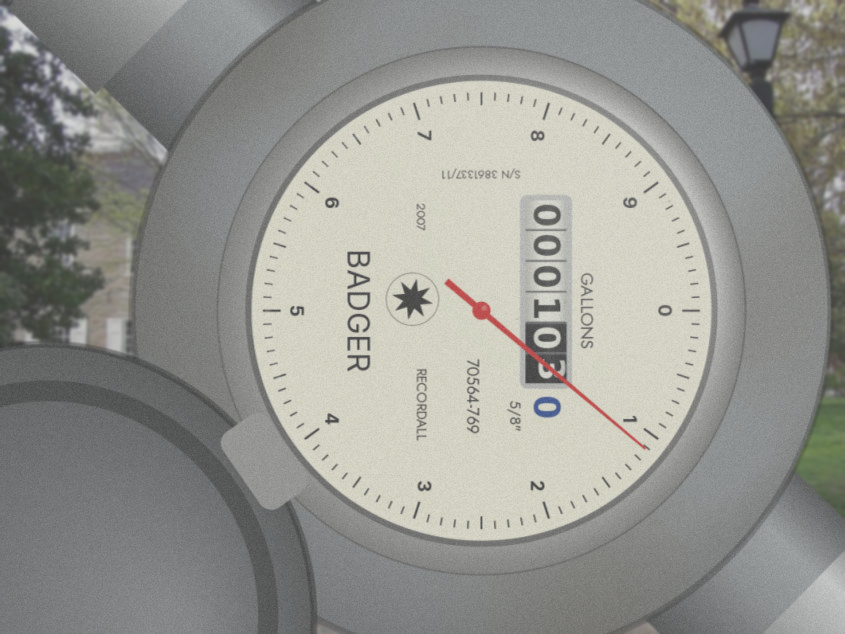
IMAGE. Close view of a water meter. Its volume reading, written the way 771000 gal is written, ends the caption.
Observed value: 1031.1 gal
